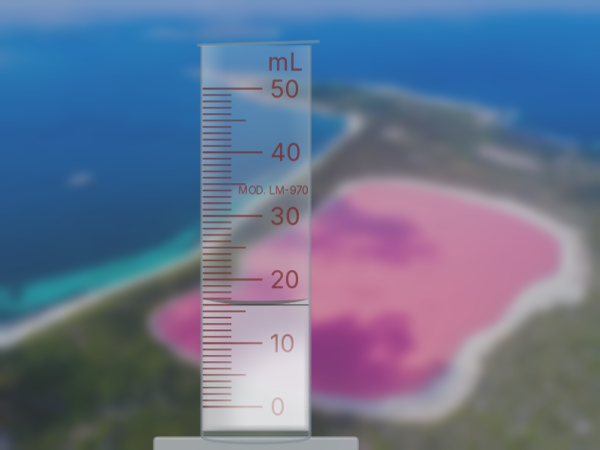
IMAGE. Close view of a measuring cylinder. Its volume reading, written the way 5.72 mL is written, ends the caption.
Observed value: 16 mL
